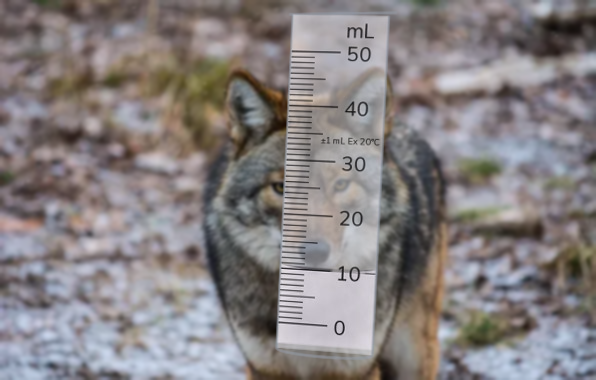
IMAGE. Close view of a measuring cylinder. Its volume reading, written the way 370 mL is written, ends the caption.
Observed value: 10 mL
